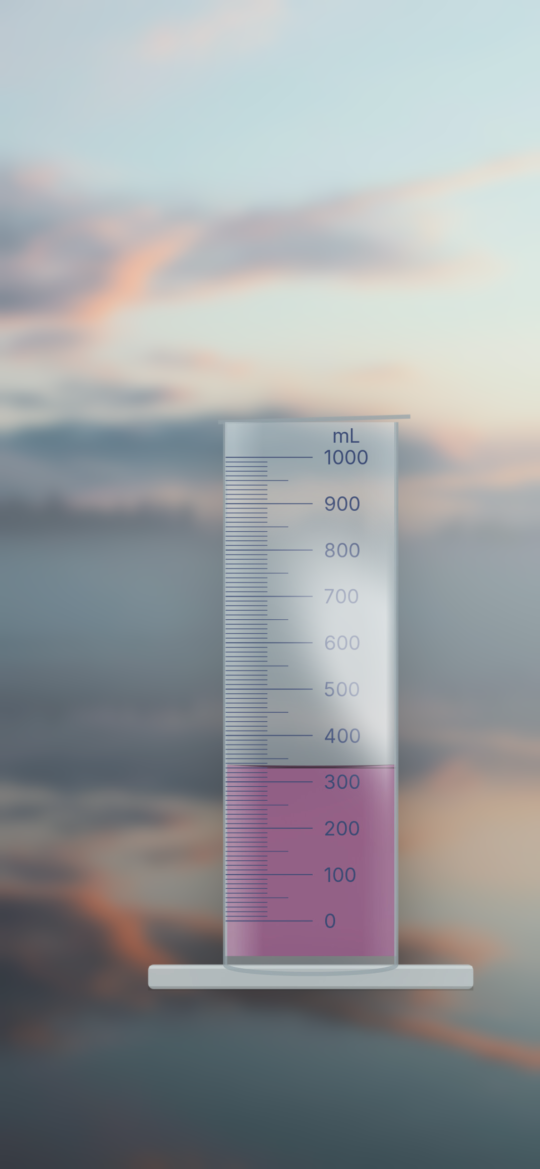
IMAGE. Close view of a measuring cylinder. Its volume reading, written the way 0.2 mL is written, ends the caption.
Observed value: 330 mL
